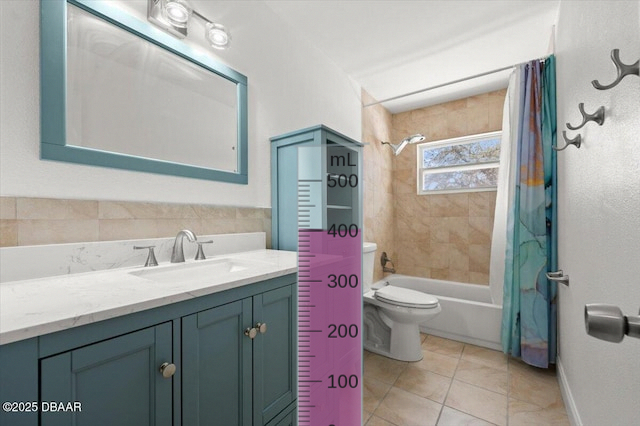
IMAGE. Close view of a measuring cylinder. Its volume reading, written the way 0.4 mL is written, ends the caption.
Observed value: 400 mL
